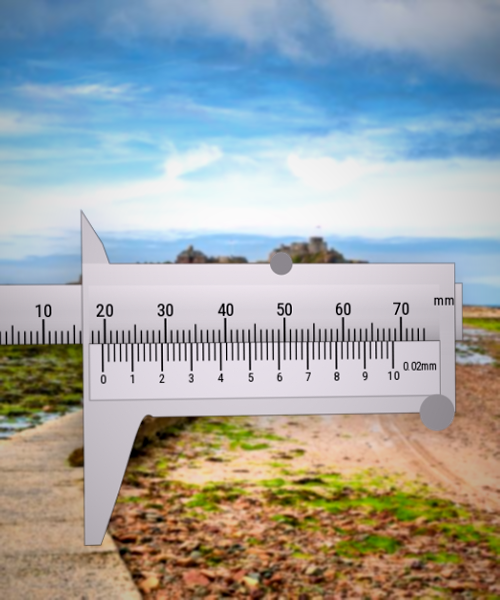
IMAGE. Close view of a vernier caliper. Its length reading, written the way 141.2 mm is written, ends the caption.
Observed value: 19.6 mm
